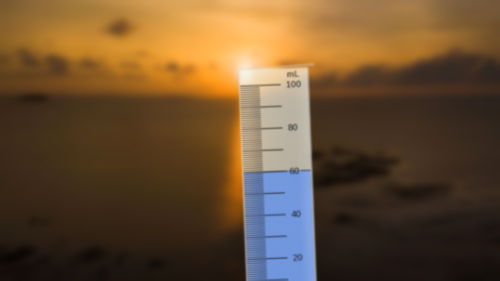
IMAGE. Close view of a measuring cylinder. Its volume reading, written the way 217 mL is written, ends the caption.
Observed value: 60 mL
